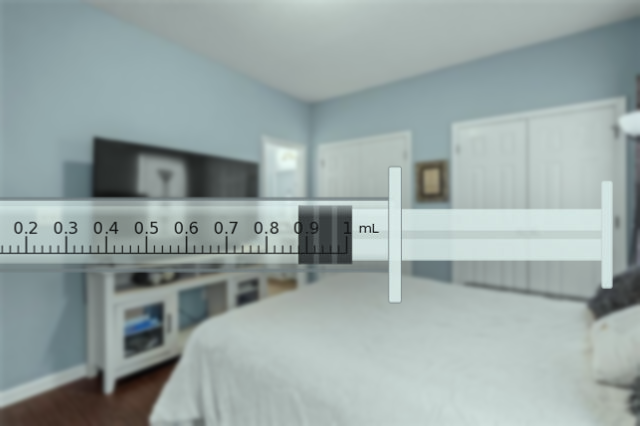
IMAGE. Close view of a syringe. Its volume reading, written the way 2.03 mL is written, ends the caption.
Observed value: 0.88 mL
